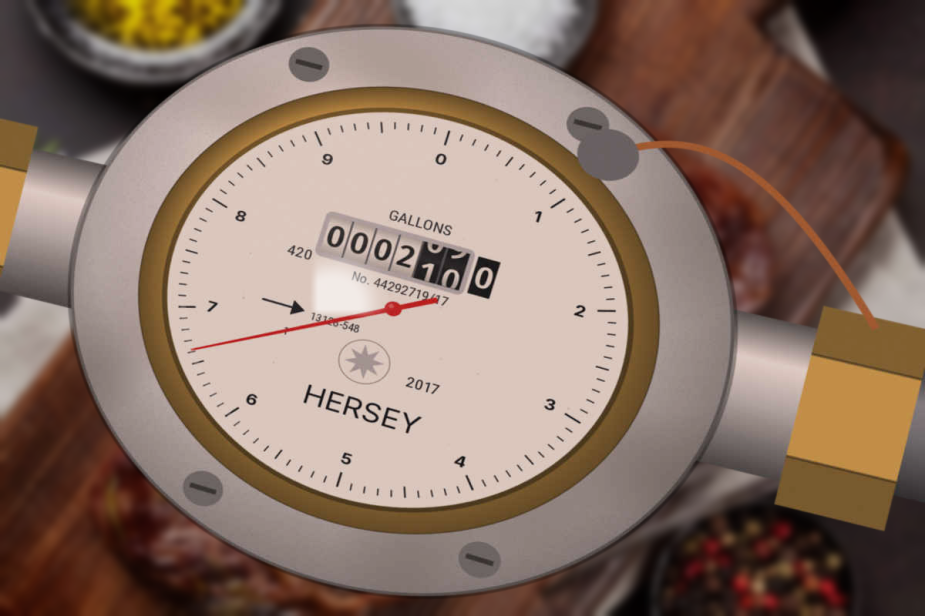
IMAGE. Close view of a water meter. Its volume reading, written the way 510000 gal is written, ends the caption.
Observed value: 2096.6 gal
